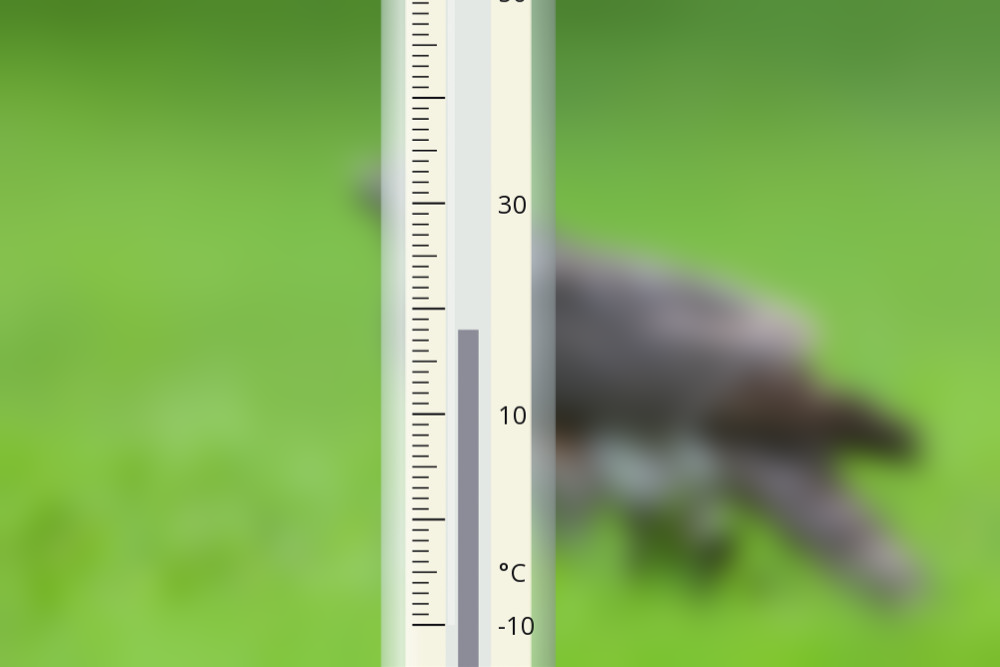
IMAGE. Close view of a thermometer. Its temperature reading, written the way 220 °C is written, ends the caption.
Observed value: 18 °C
